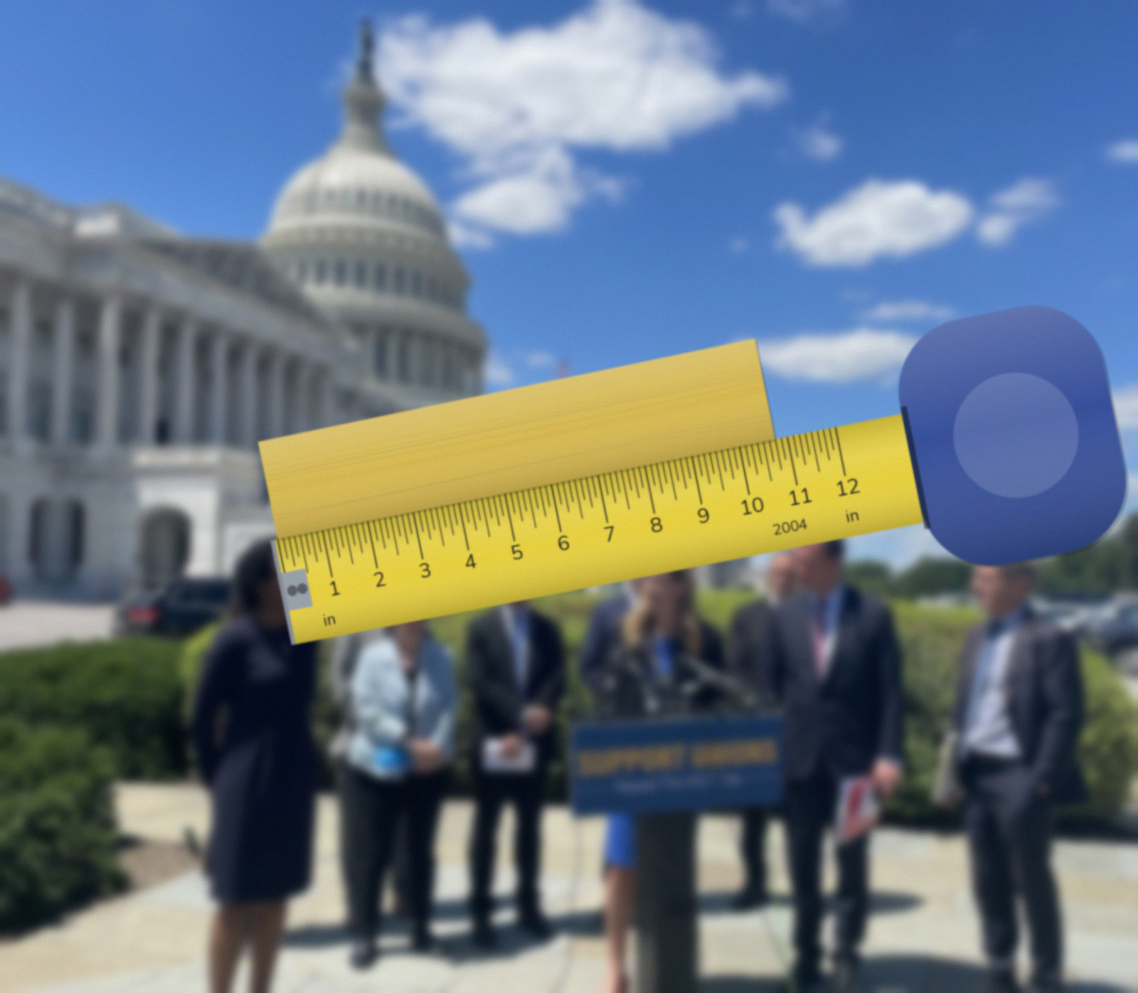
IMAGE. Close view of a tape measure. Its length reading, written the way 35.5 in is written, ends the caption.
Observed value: 10.75 in
